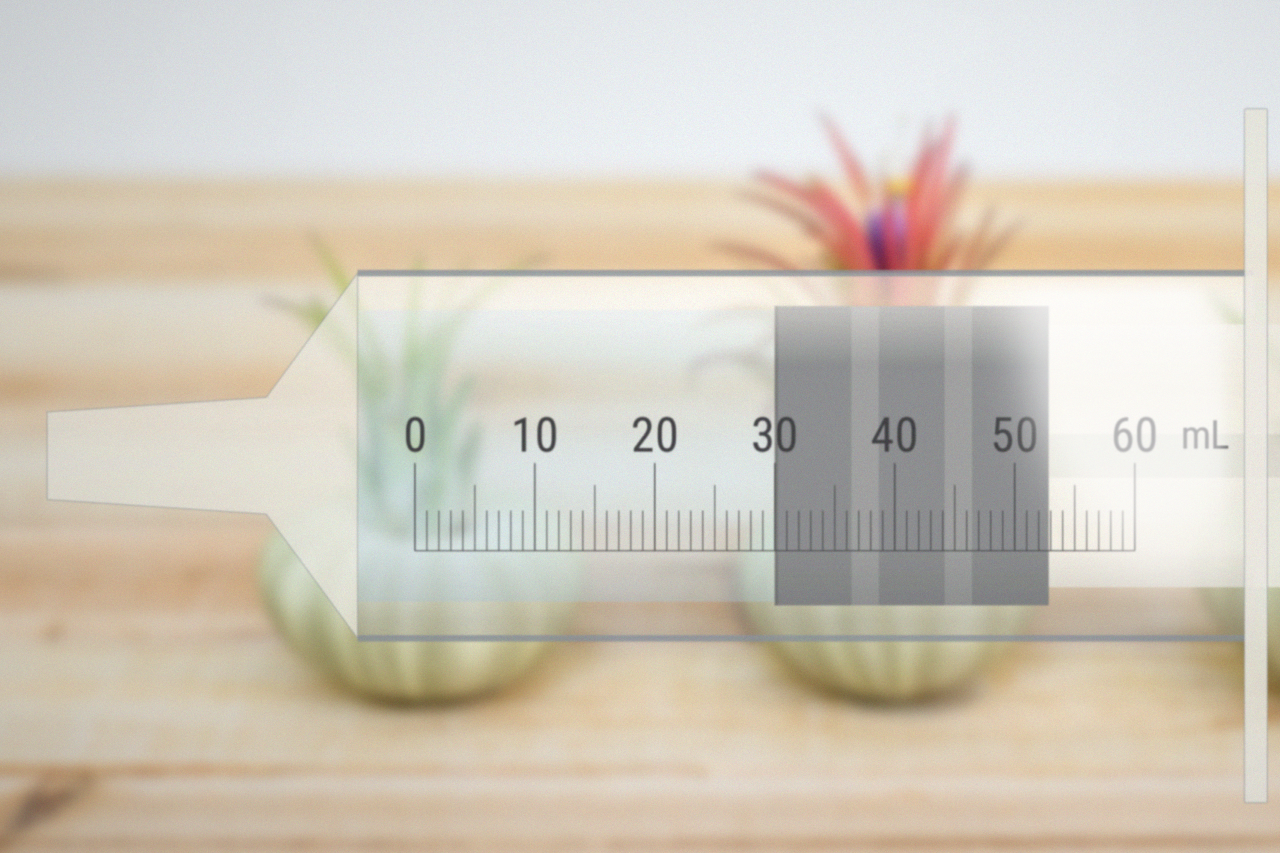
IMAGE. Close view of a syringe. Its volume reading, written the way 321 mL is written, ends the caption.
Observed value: 30 mL
